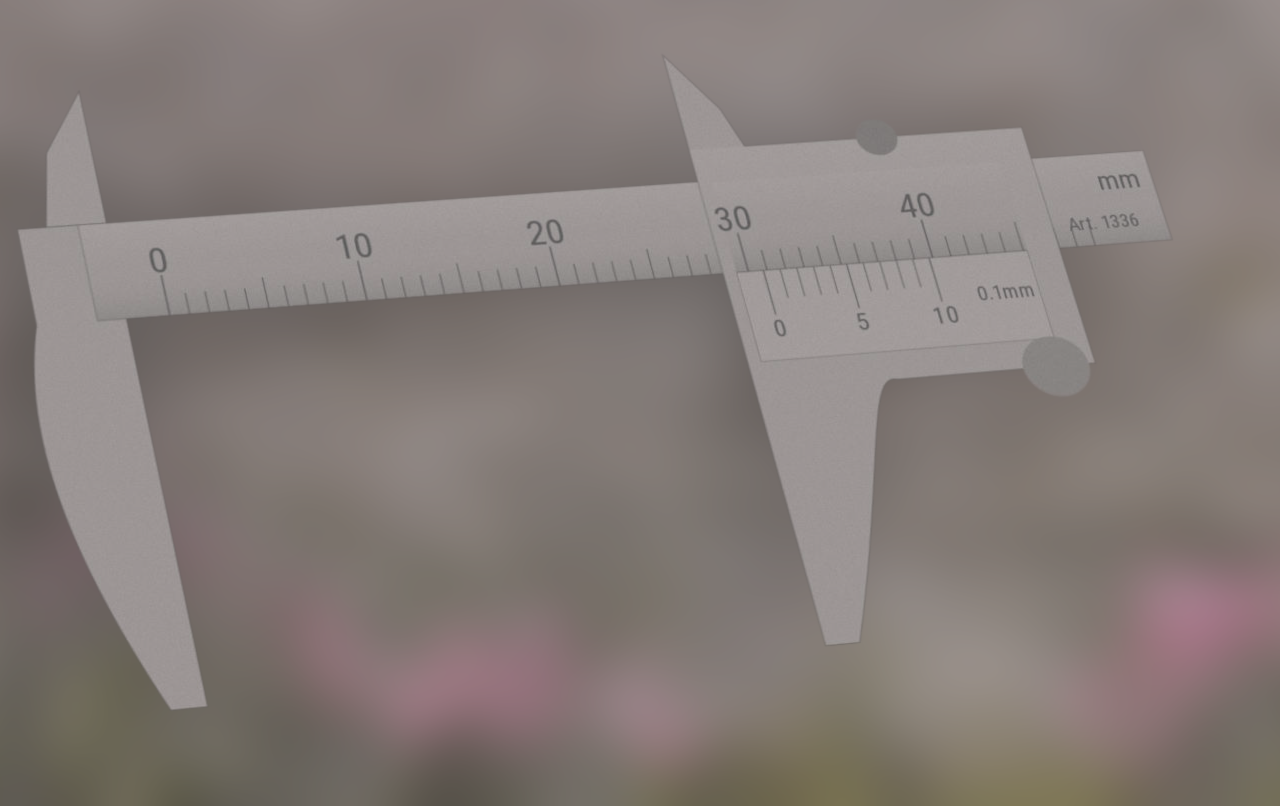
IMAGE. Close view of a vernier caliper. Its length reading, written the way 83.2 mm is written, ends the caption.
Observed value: 30.8 mm
